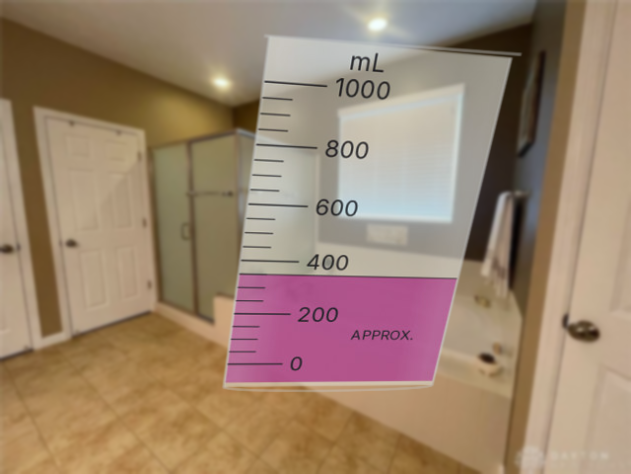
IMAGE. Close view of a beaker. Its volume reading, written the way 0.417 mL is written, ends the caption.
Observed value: 350 mL
